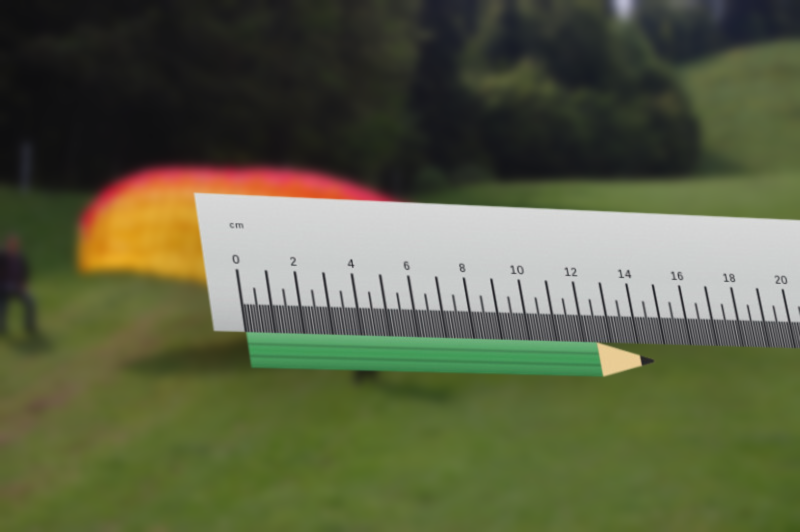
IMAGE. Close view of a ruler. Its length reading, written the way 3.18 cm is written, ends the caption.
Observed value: 14.5 cm
